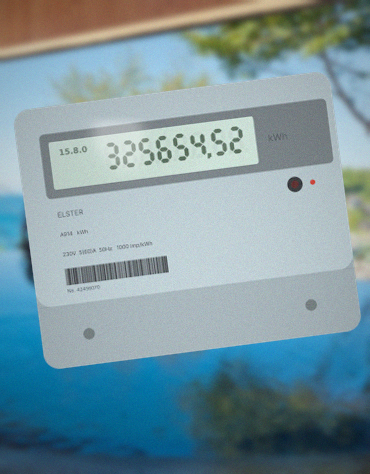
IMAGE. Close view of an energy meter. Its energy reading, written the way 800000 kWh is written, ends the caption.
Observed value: 325654.52 kWh
